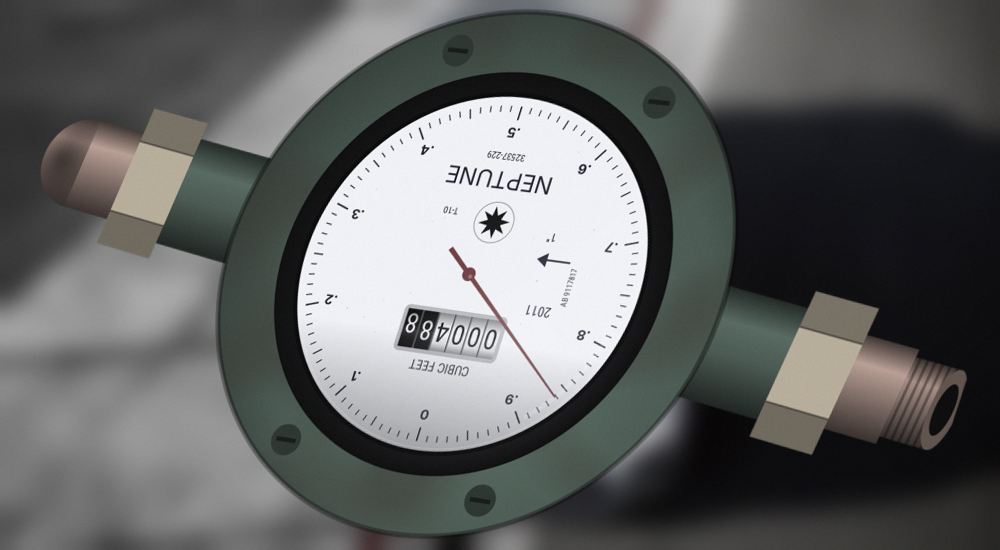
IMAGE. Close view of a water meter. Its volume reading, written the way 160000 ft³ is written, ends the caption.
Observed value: 487.86 ft³
